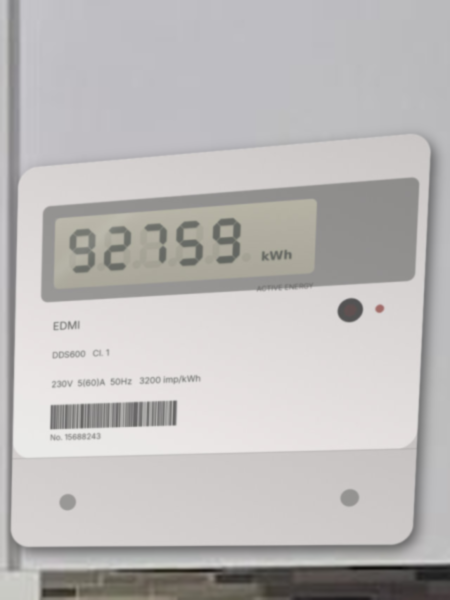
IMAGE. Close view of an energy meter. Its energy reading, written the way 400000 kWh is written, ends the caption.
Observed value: 92759 kWh
